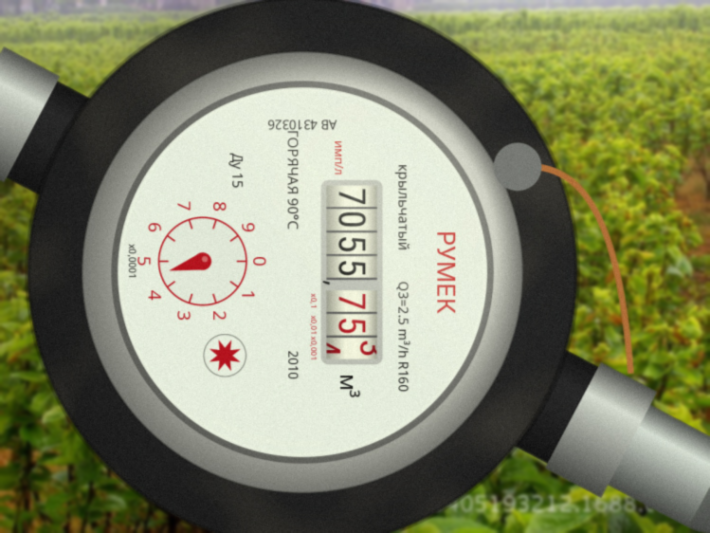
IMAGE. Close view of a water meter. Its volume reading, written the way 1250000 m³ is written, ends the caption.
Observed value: 7055.7534 m³
